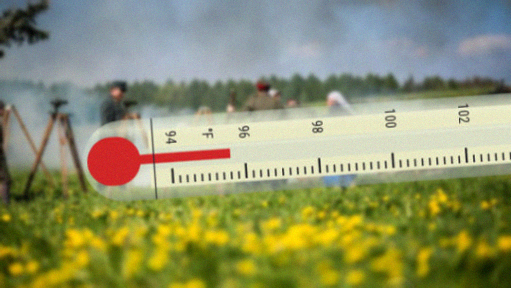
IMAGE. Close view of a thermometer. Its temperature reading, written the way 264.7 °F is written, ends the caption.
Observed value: 95.6 °F
